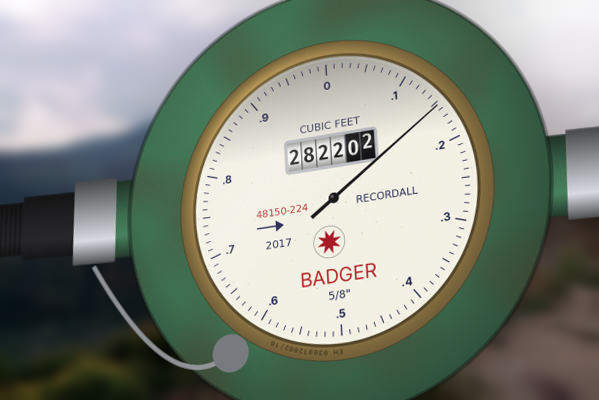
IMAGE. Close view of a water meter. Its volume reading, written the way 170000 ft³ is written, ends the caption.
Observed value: 282202.15 ft³
